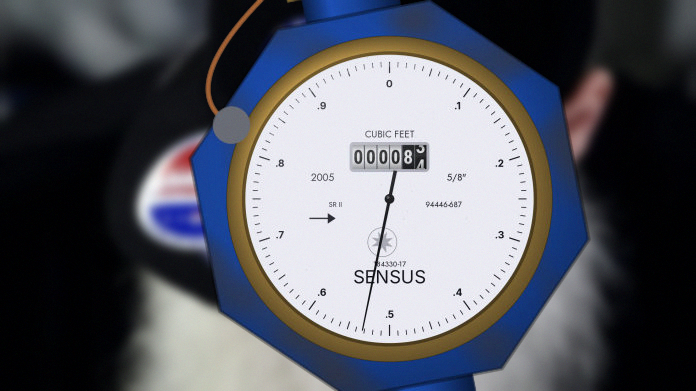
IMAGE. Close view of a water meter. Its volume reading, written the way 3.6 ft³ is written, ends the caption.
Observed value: 83.53 ft³
